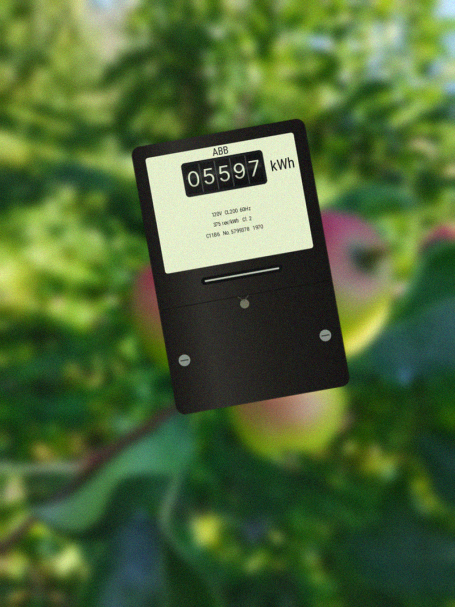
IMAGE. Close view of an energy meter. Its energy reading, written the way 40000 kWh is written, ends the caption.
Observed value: 5597 kWh
